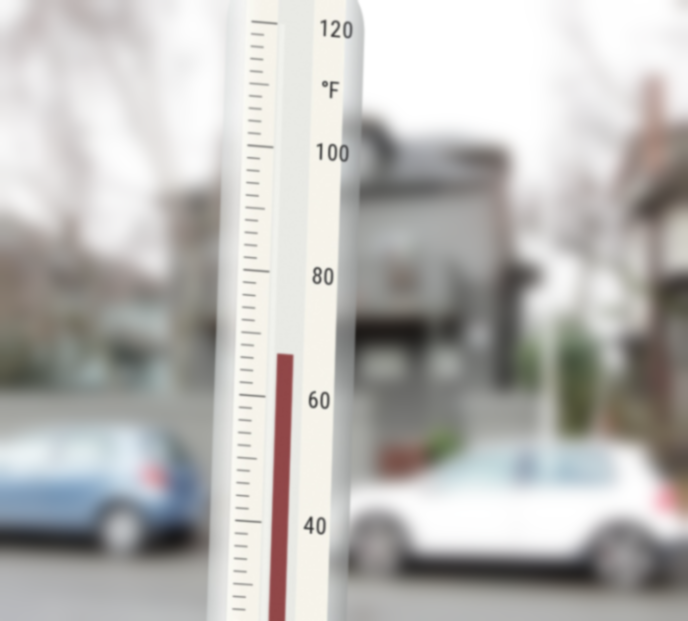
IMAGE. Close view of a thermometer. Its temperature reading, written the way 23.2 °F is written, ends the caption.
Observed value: 67 °F
